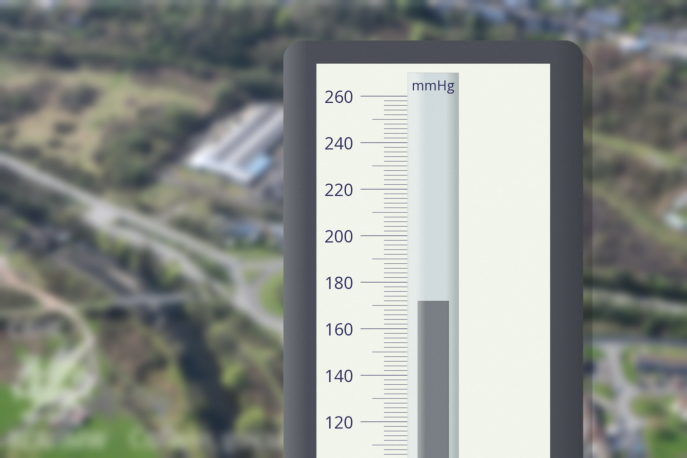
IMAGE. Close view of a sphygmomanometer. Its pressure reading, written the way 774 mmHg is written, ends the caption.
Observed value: 172 mmHg
